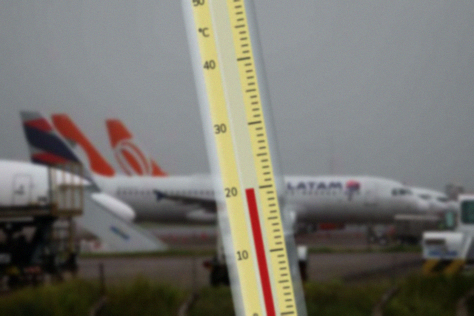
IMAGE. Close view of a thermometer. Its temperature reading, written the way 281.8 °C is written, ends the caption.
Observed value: 20 °C
